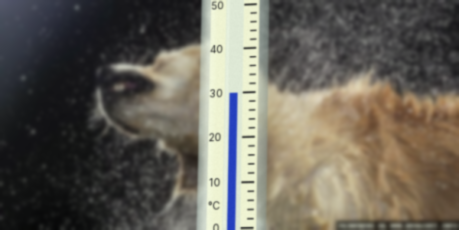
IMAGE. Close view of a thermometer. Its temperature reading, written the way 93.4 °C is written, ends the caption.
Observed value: 30 °C
